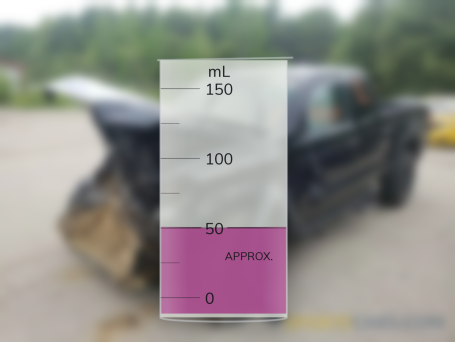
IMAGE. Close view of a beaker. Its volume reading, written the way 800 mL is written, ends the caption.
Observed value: 50 mL
